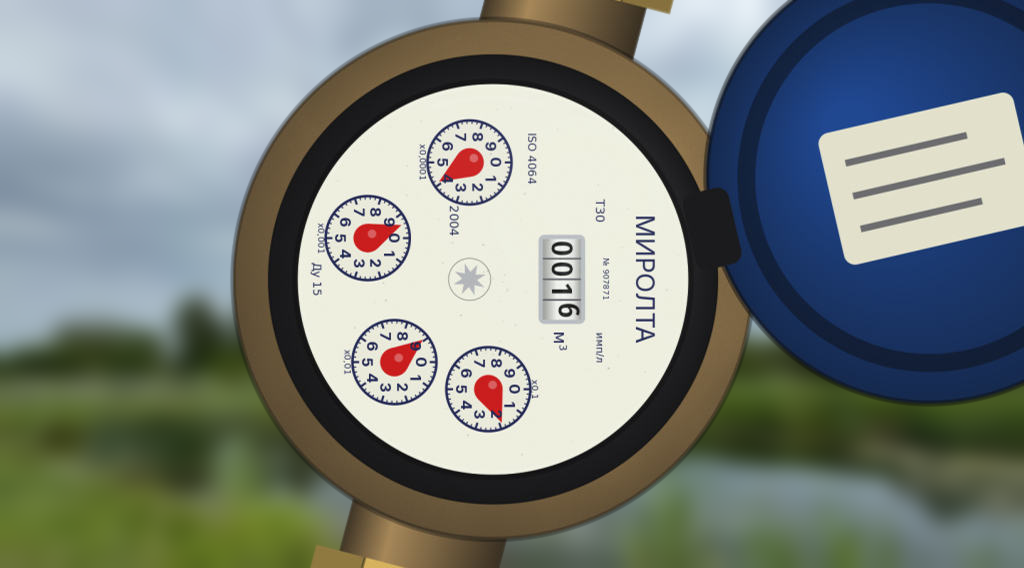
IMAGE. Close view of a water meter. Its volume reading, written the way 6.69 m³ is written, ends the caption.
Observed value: 16.1894 m³
